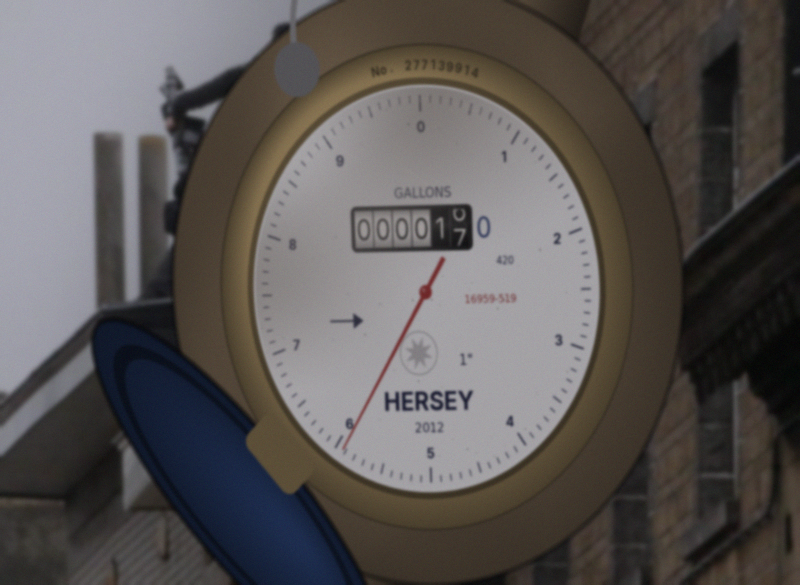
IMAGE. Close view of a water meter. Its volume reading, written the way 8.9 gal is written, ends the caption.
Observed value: 165.9 gal
